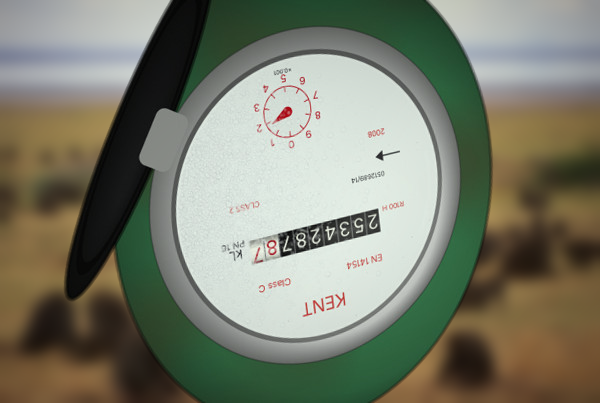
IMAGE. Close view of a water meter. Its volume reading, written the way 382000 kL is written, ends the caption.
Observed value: 2534287.871 kL
